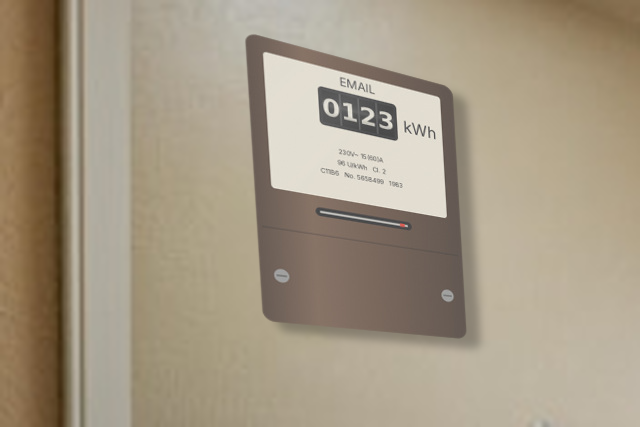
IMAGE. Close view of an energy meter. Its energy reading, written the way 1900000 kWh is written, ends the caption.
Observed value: 123 kWh
